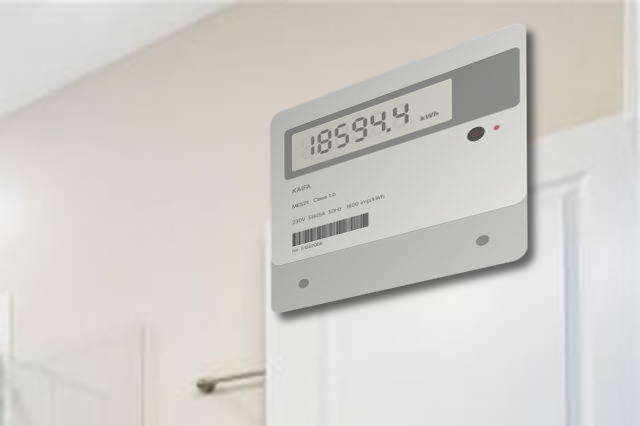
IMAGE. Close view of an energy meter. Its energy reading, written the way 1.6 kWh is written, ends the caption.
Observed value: 18594.4 kWh
